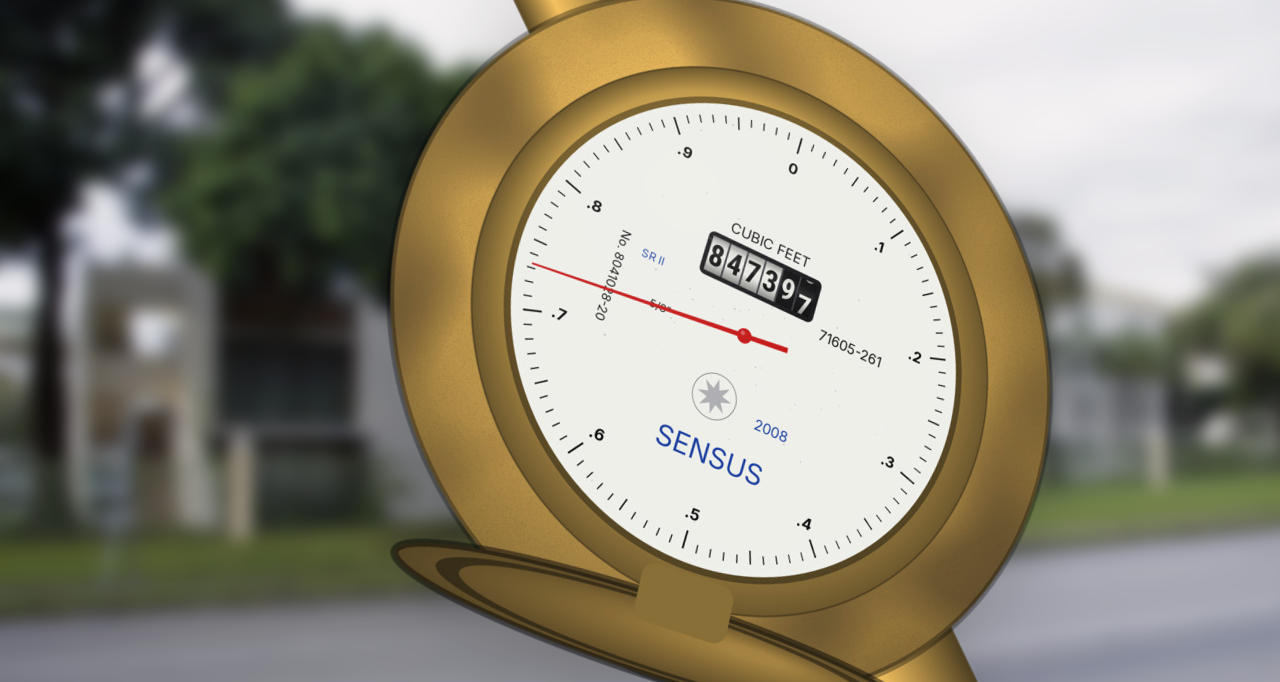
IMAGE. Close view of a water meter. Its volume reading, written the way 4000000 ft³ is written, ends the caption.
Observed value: 847396.73 ft³
